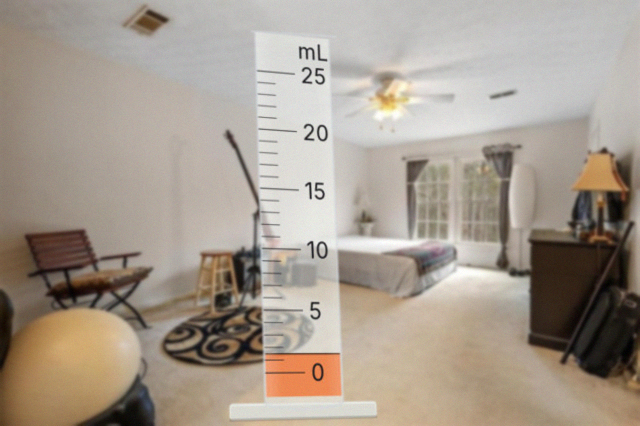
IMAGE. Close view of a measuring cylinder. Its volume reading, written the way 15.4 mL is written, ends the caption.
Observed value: 1.5 mL
